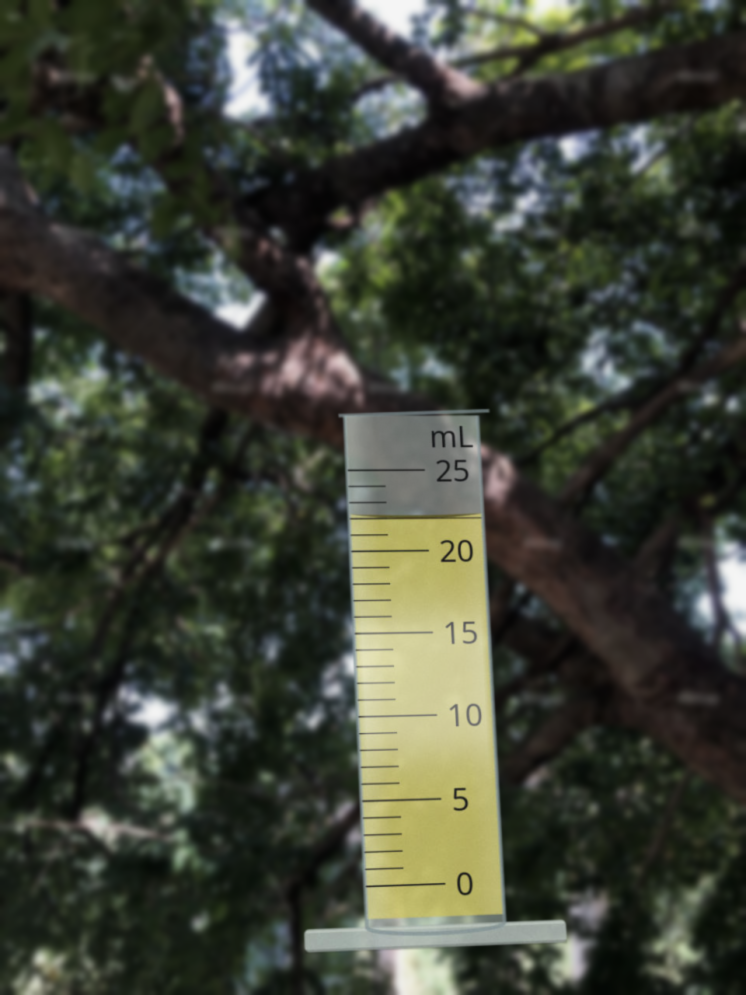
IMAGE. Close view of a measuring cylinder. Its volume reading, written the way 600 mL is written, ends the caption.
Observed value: 22 mL
